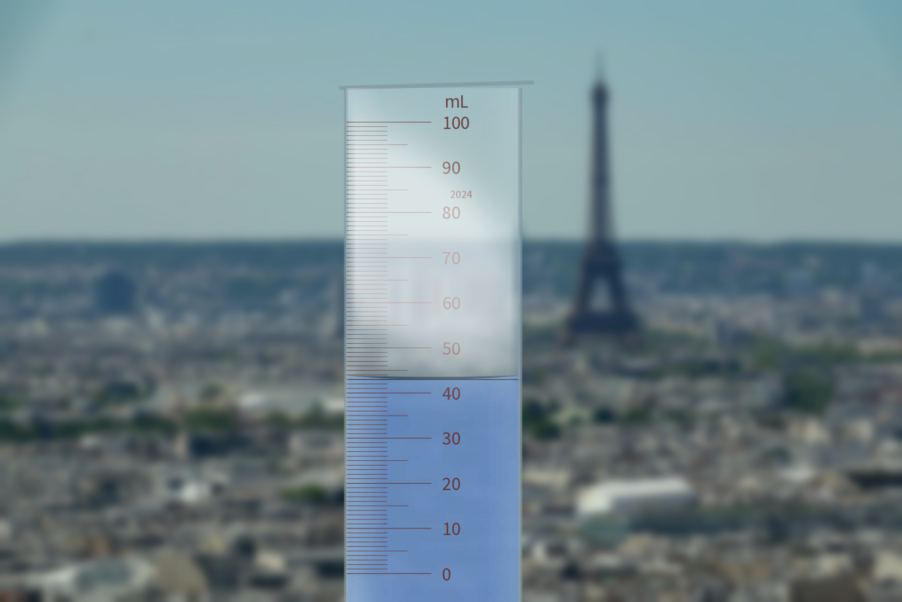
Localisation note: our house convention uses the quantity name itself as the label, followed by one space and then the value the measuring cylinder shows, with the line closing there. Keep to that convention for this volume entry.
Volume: 43 mL
